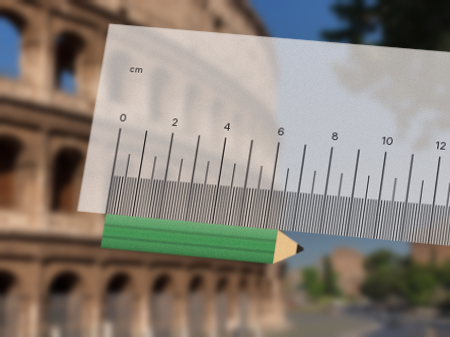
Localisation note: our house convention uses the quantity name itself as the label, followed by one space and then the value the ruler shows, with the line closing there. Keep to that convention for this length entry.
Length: 7.5 cm
